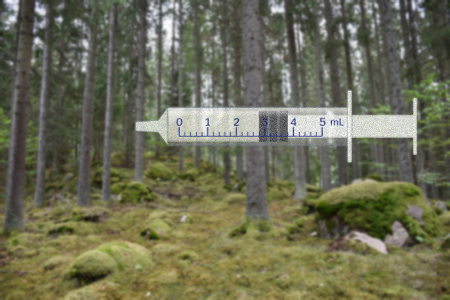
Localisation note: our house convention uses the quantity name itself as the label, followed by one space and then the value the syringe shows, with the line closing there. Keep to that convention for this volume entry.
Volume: 2.8 mL
